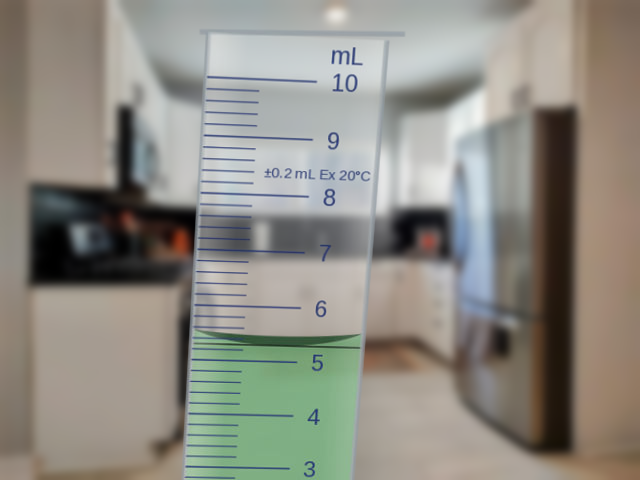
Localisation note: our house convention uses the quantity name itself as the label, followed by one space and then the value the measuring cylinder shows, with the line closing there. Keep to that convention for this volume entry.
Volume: 5.3 mL
